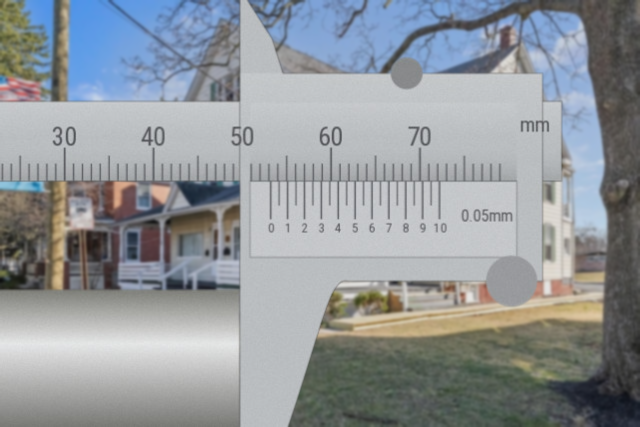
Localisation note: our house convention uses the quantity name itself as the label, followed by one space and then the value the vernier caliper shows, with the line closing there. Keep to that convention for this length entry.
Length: 53.2 mm
